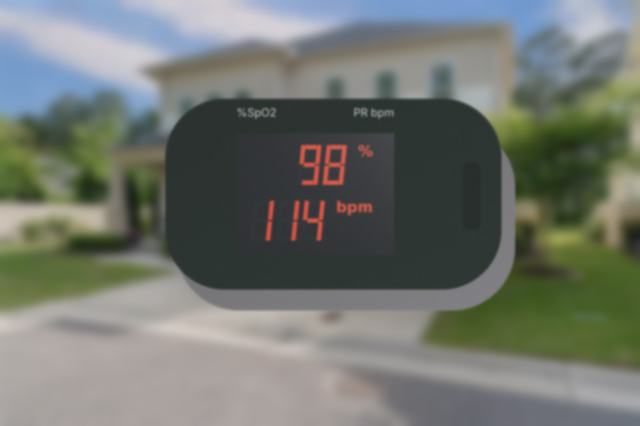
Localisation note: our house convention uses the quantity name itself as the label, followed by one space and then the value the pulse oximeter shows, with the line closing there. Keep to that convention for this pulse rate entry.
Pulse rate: 114 bpm
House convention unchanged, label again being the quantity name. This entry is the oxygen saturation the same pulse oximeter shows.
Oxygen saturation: 98 %
